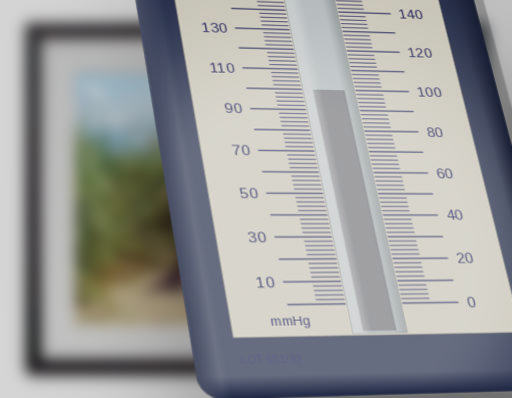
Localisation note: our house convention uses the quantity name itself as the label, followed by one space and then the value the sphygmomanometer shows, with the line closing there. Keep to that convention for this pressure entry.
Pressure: 100 mmHg
